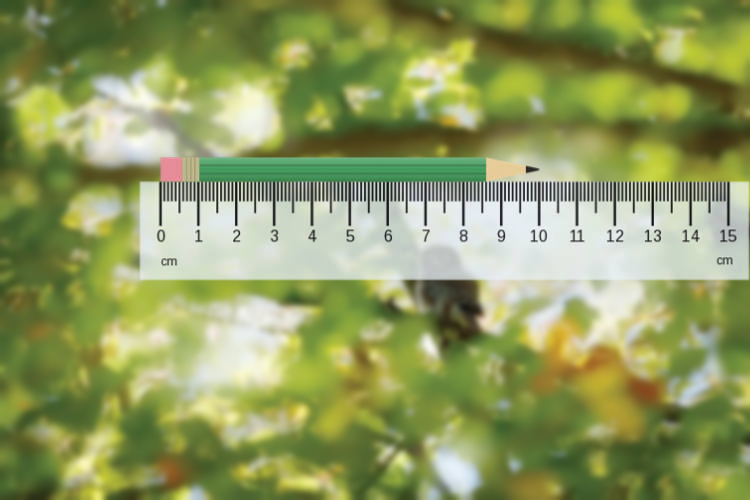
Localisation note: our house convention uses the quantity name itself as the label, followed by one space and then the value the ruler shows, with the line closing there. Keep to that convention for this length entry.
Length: 10 cm
